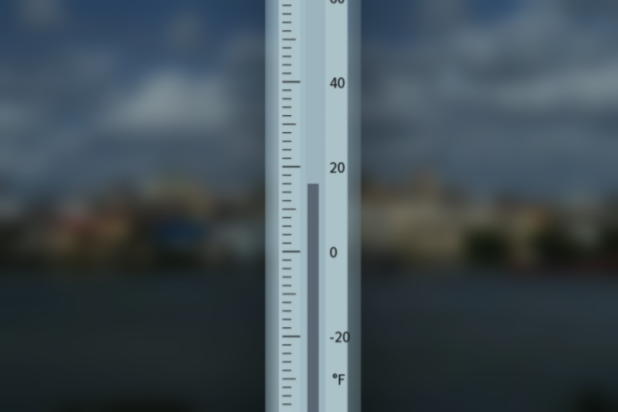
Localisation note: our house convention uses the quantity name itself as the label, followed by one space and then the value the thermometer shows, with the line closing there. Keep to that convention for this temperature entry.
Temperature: 16 °F
